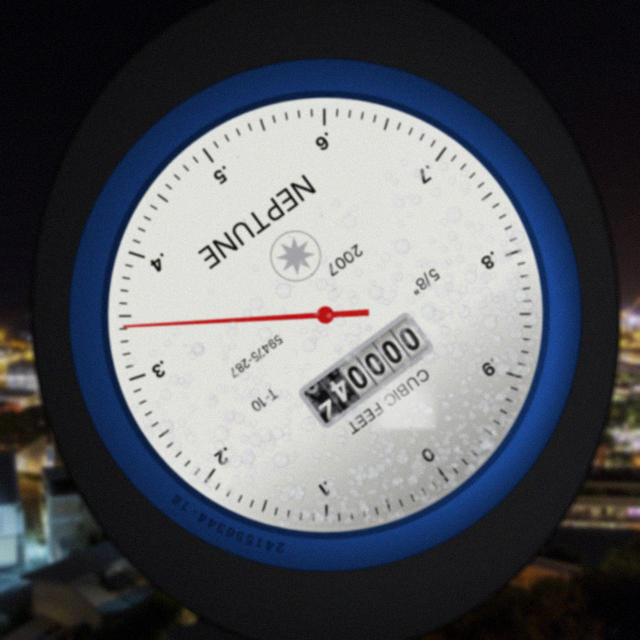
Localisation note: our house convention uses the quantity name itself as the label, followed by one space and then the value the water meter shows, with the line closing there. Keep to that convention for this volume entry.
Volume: 42.34 ft³
